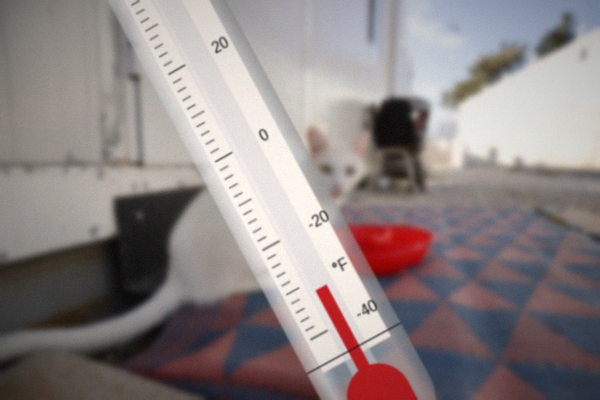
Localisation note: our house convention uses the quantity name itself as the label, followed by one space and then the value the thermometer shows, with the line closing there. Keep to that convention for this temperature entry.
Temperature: -32 °F
